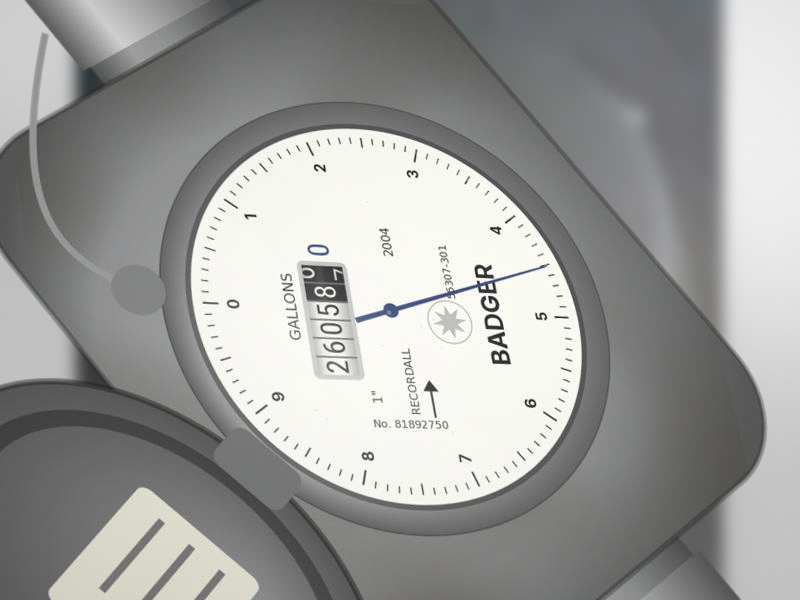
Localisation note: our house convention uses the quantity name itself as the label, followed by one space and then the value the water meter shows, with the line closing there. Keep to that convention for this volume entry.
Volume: 2605864.5 gal
